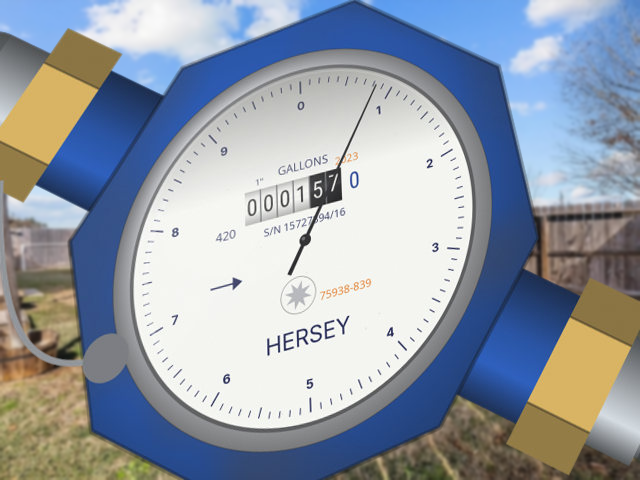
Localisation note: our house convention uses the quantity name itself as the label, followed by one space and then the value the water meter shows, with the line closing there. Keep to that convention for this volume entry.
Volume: 1570.8 gal
